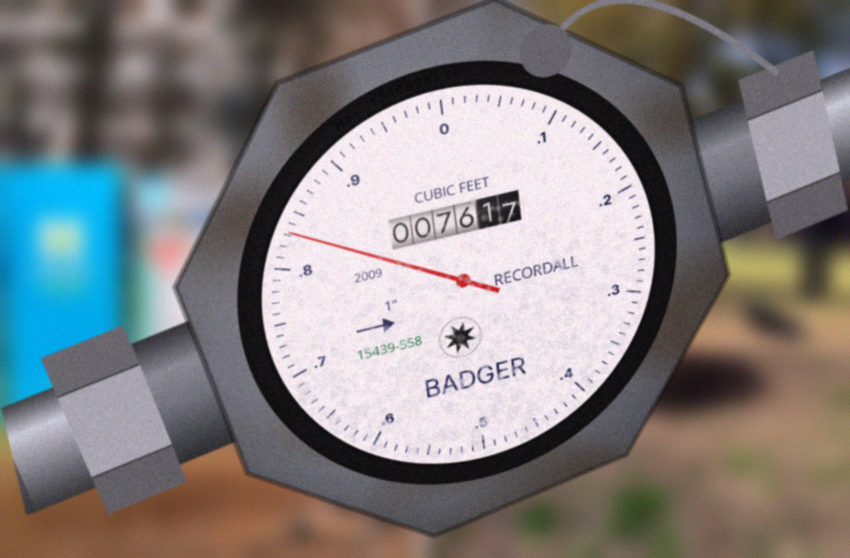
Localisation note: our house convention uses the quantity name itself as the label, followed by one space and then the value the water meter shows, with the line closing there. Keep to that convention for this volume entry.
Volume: 7616.83 ft³
